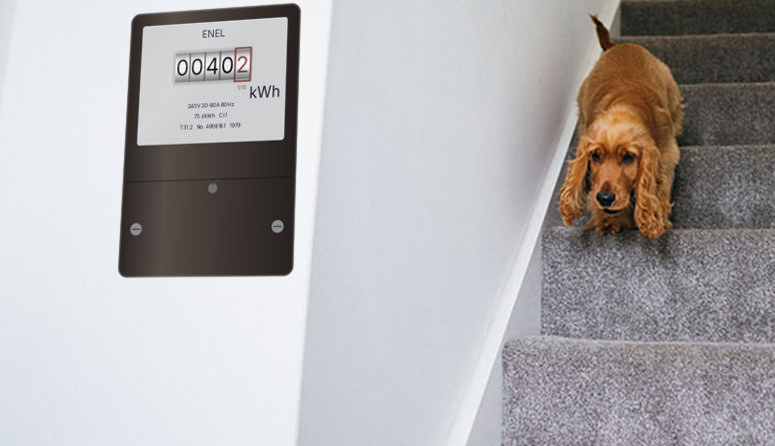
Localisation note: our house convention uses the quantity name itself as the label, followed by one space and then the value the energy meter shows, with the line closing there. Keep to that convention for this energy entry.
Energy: 40.2 kWh
